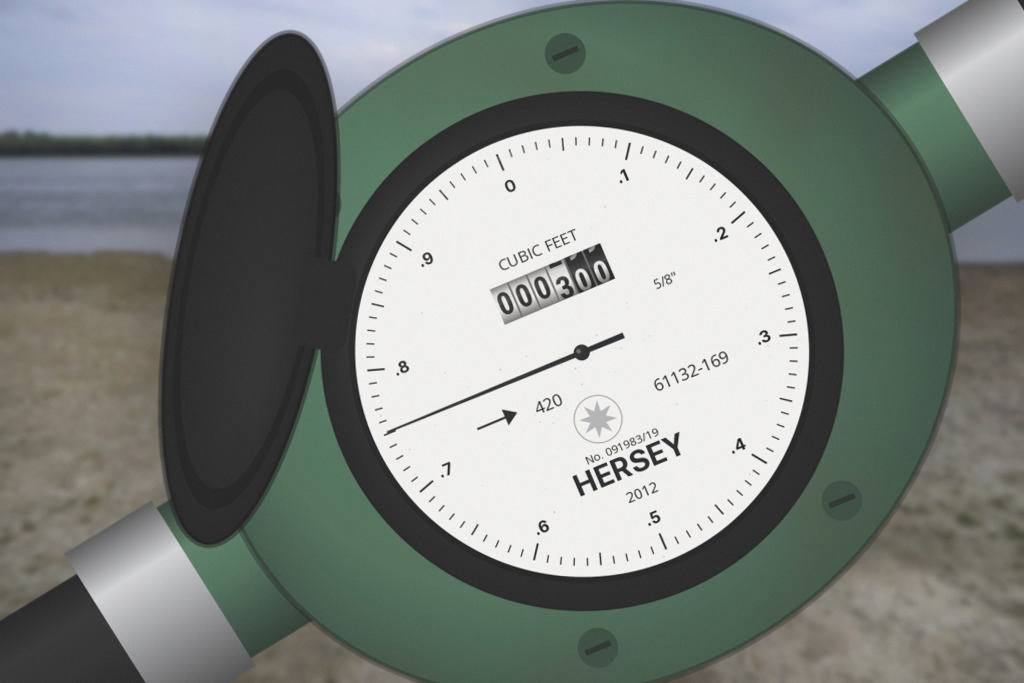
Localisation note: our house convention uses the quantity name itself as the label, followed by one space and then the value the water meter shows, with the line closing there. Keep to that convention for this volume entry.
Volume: 299.75 ft³
